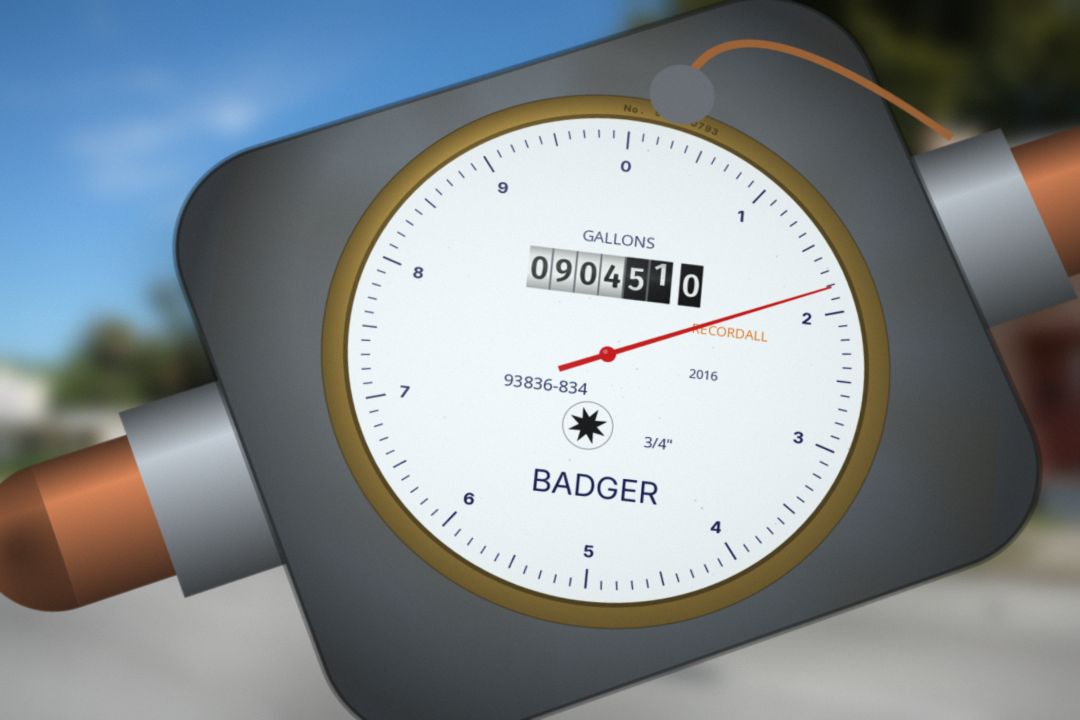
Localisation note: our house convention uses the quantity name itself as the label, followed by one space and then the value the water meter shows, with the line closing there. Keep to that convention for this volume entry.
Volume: 904511.8 gal
